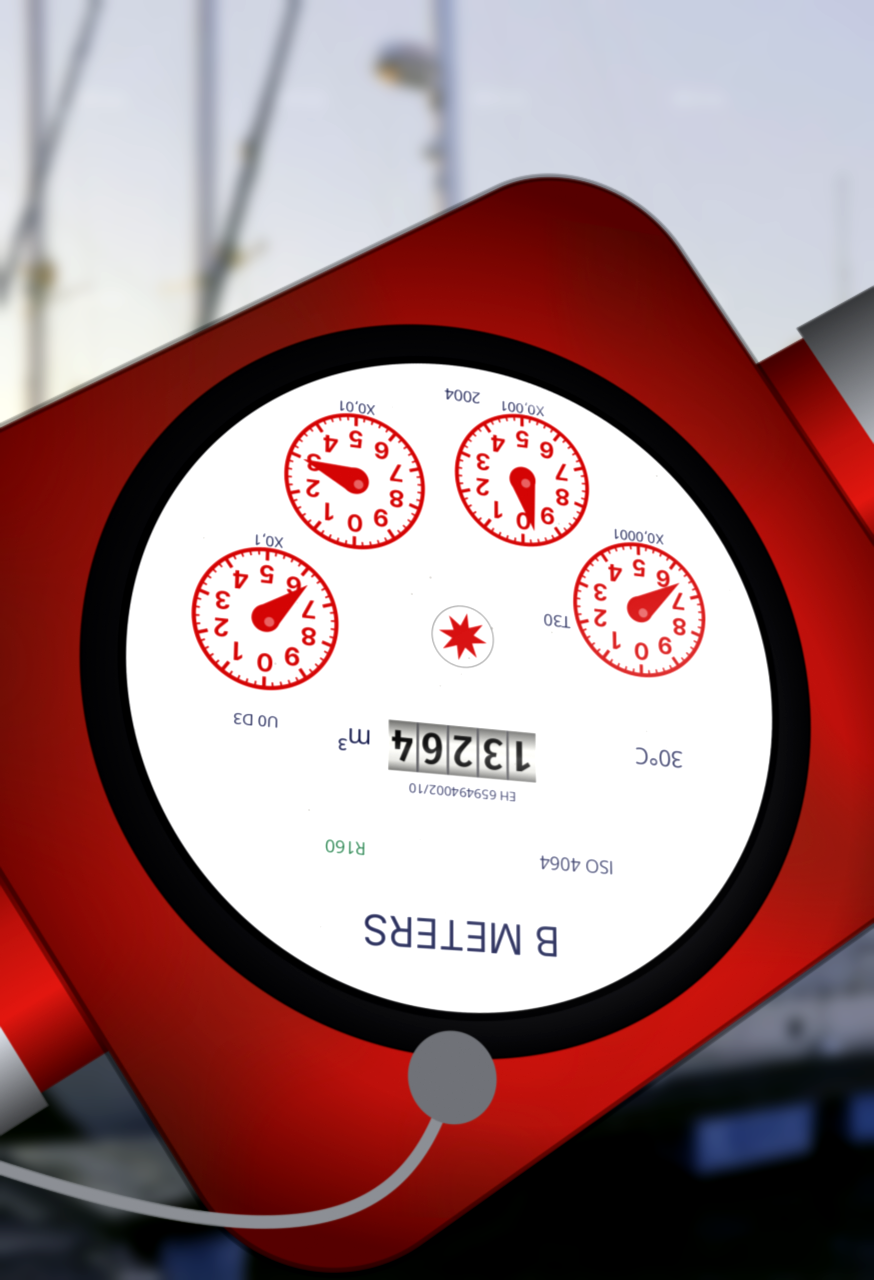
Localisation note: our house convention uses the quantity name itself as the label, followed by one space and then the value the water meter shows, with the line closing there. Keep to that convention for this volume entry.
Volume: 13264.6296 m³
